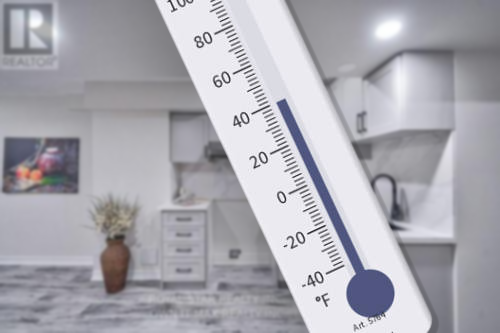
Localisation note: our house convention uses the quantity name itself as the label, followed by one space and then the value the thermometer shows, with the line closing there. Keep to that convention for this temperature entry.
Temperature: 40 °F
